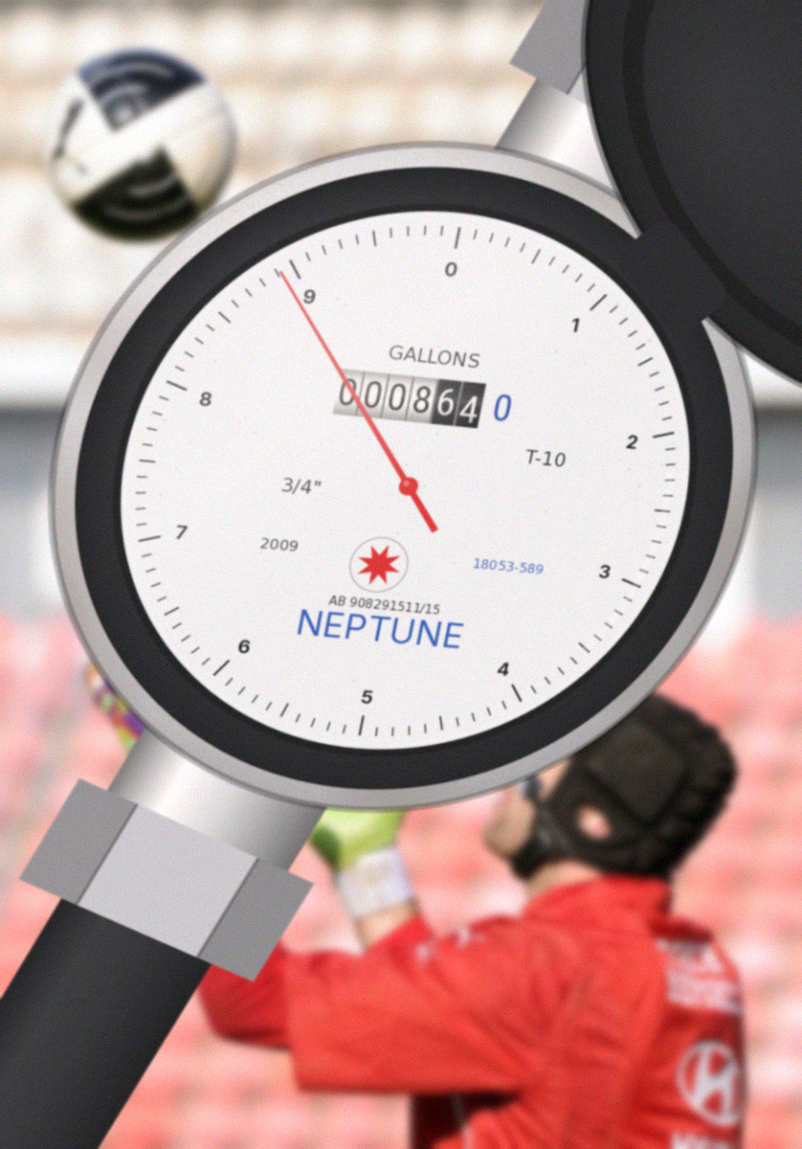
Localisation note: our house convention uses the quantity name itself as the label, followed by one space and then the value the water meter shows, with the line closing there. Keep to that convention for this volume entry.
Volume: 8638.9 gal
